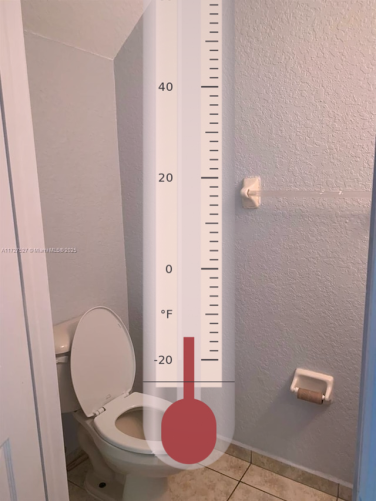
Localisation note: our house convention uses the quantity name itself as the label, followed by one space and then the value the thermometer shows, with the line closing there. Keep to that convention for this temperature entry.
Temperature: -15 °F
